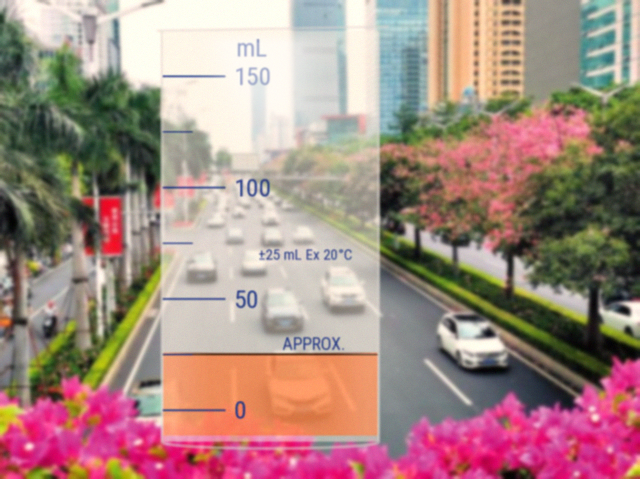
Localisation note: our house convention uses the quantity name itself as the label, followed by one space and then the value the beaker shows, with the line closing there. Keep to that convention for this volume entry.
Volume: 25 mL
